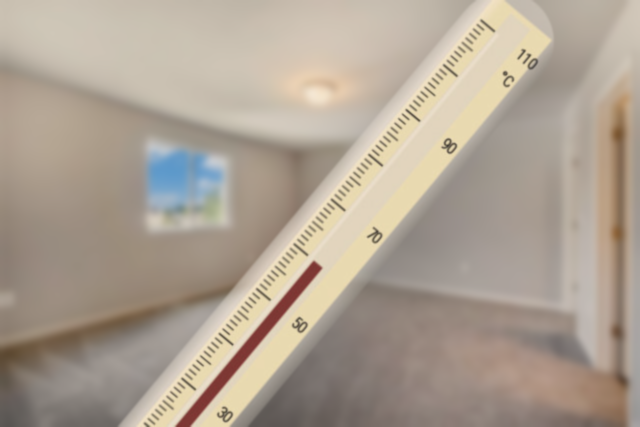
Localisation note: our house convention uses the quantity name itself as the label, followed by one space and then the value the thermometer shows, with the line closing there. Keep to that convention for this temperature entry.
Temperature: 60 °C
